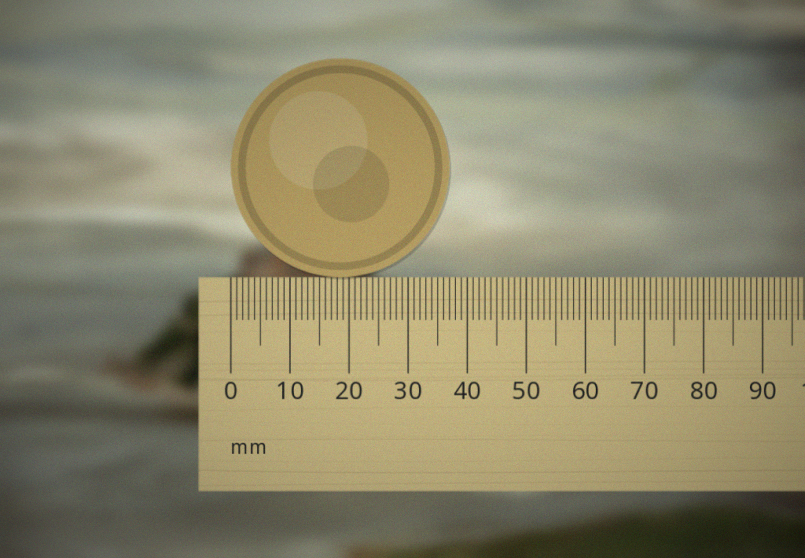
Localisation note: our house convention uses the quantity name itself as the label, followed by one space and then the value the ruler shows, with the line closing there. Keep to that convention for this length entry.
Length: 37 mm
